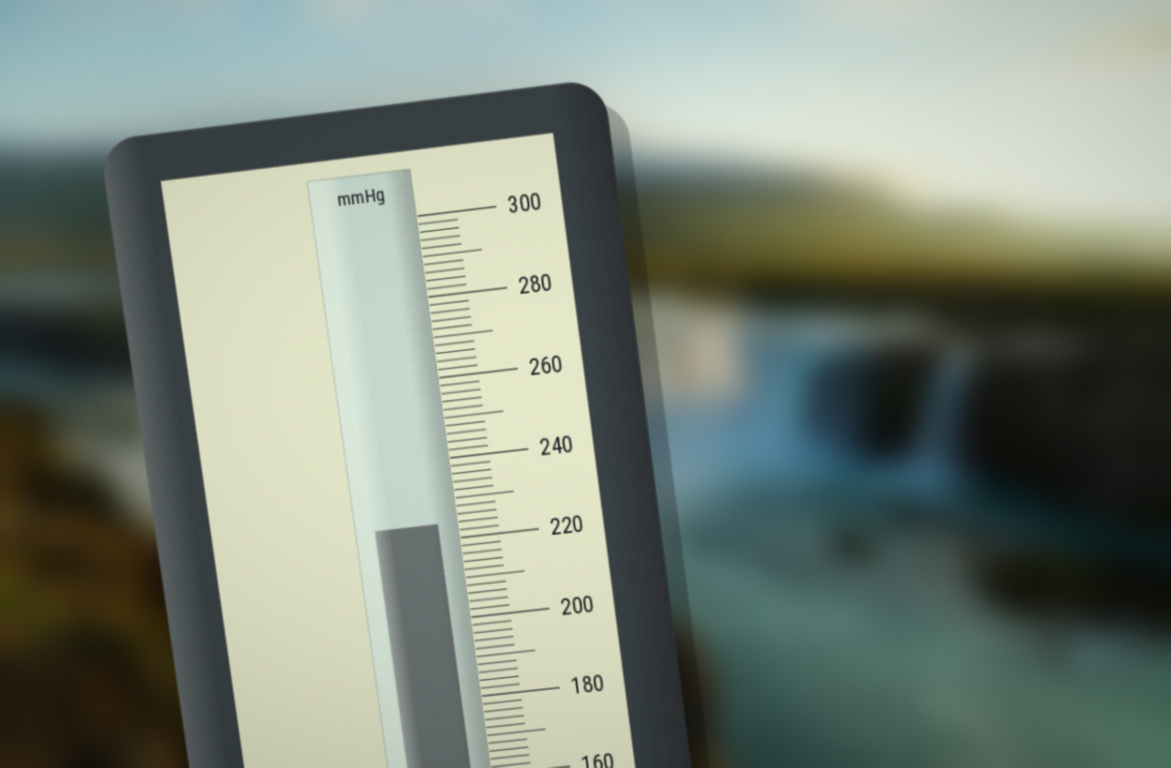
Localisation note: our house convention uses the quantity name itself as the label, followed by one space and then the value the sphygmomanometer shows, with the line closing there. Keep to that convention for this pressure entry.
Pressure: 224 mmHg
